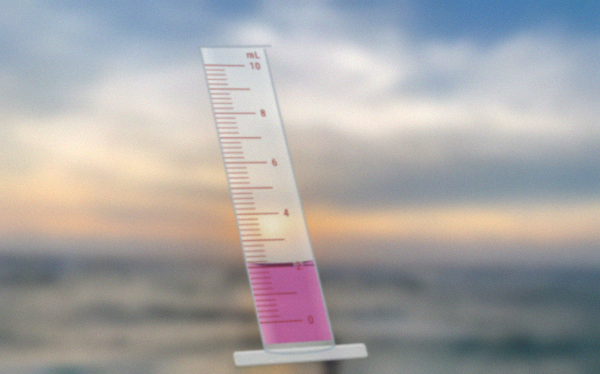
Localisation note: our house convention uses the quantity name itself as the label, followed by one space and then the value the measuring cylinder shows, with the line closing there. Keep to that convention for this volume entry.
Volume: 2 mL
